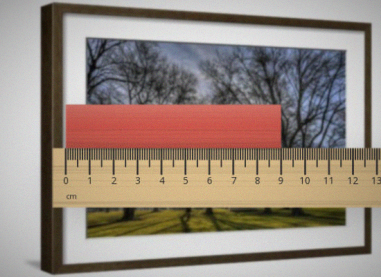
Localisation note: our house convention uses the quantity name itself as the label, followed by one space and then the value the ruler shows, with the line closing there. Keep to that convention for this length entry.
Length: 9 cm
